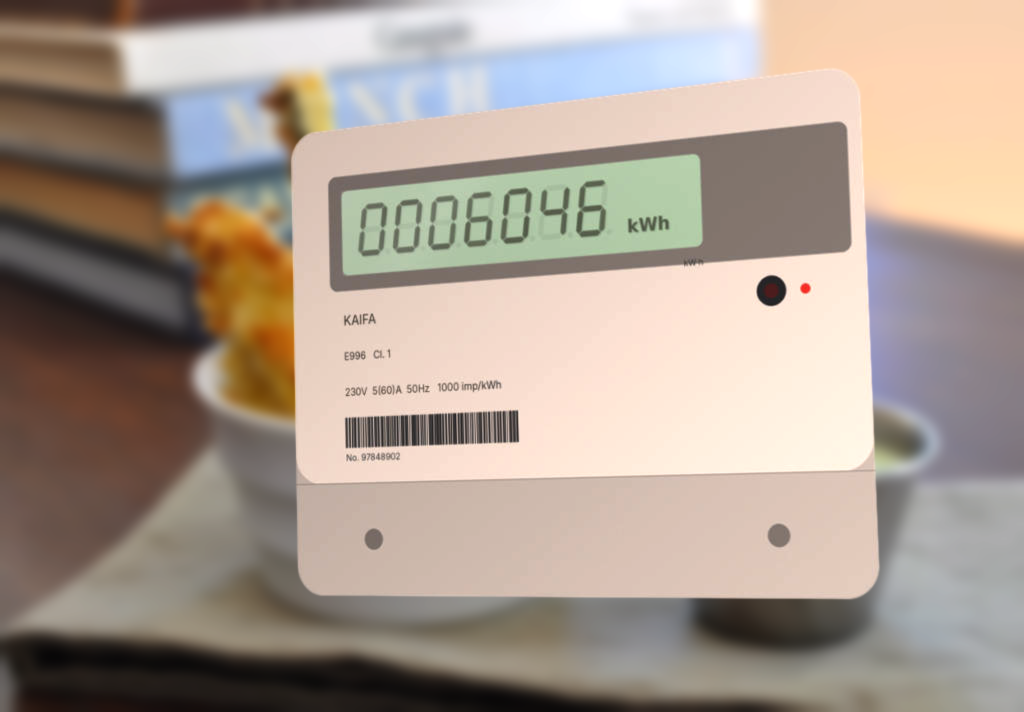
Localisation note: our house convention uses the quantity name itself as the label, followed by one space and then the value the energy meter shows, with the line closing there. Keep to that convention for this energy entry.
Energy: 6046 kWh
